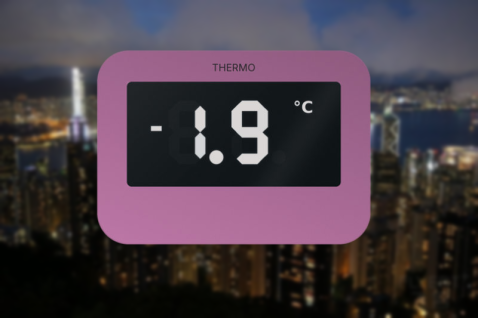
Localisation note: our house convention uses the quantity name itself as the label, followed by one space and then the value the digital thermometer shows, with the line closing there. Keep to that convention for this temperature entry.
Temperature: -1.9 °C
